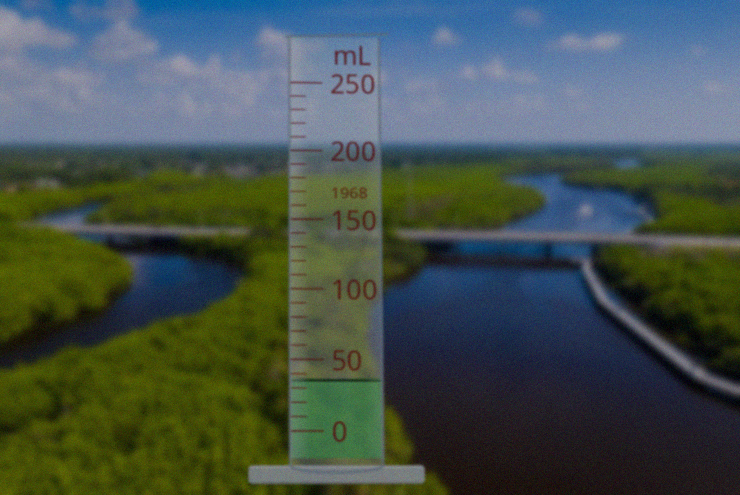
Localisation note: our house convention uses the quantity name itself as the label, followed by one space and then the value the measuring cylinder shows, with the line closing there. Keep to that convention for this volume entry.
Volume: 35 mL
